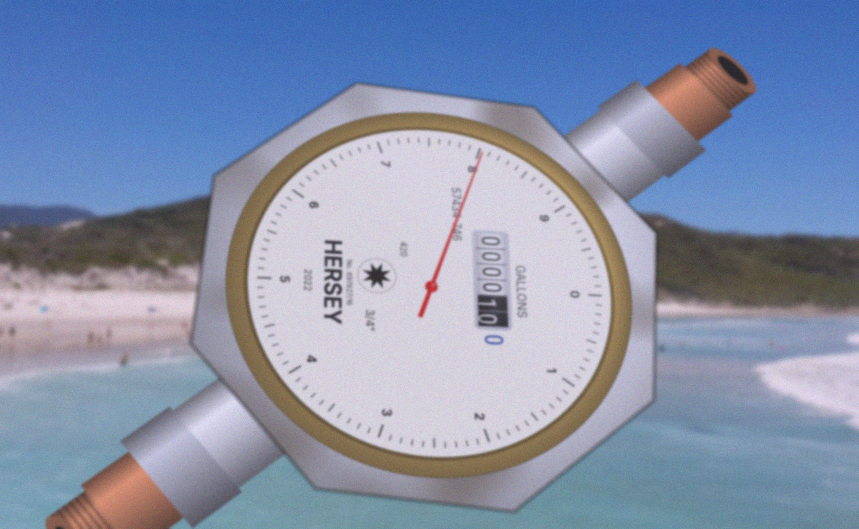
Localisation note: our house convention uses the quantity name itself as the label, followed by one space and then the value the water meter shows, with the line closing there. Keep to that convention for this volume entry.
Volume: 98.0 gal
